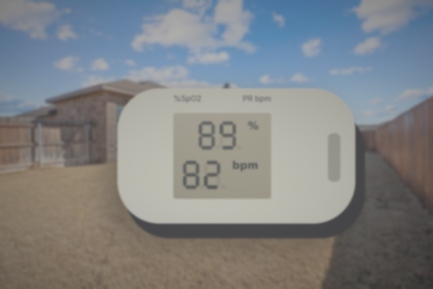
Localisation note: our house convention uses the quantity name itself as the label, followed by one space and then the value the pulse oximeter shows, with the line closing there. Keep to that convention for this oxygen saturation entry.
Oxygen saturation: 89 %
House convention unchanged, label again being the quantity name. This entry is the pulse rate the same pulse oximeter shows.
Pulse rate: 82 bpm
